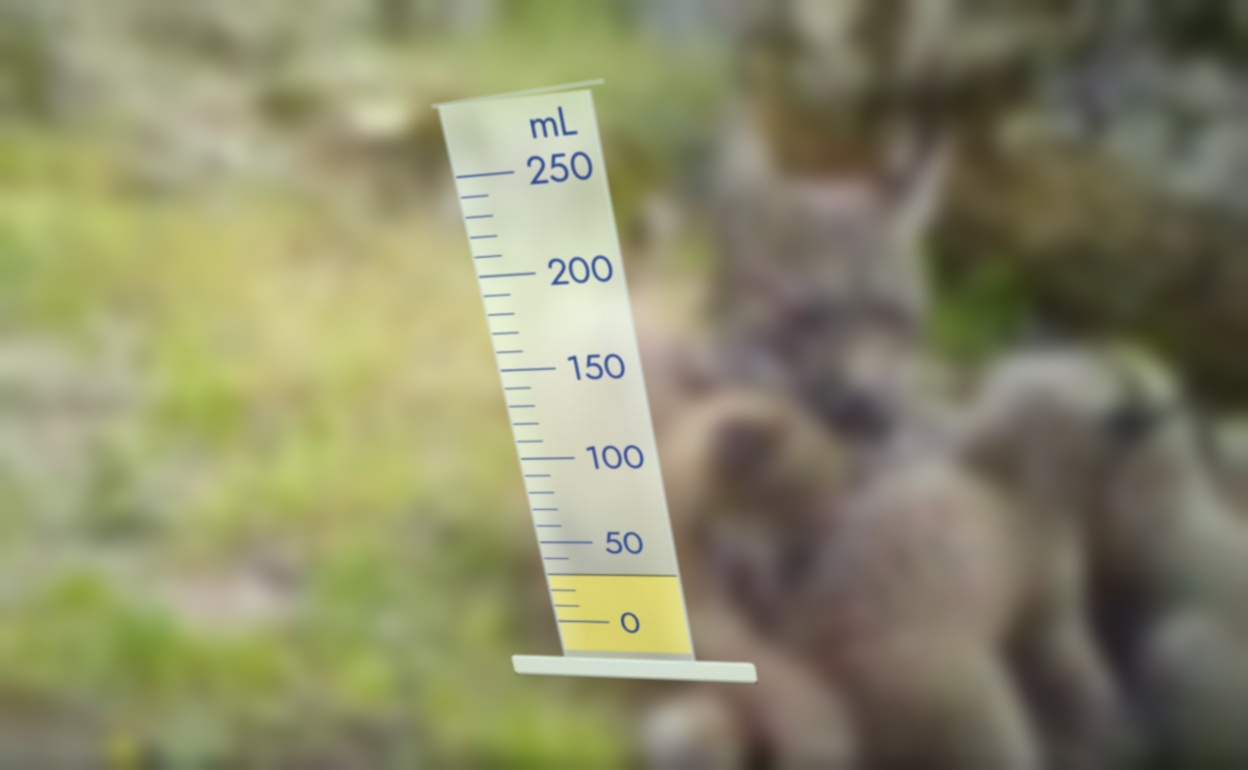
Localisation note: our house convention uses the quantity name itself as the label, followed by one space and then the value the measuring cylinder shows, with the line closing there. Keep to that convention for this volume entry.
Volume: 30 mL
